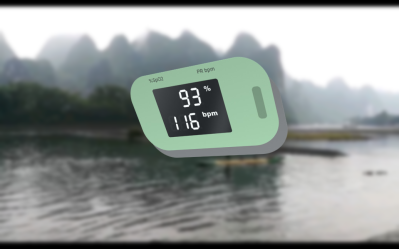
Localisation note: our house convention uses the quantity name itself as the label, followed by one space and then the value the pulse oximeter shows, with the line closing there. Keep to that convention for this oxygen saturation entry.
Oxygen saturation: 93 %
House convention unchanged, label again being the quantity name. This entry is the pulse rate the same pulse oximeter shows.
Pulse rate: 116 bpm
